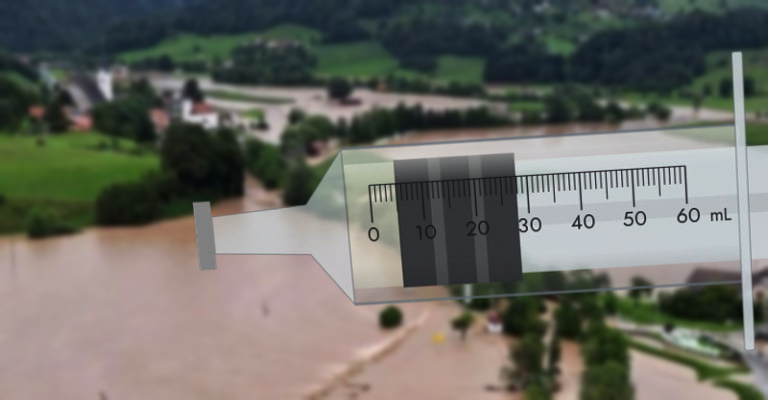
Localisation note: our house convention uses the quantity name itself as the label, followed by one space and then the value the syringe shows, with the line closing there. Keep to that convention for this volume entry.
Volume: 5 mL
